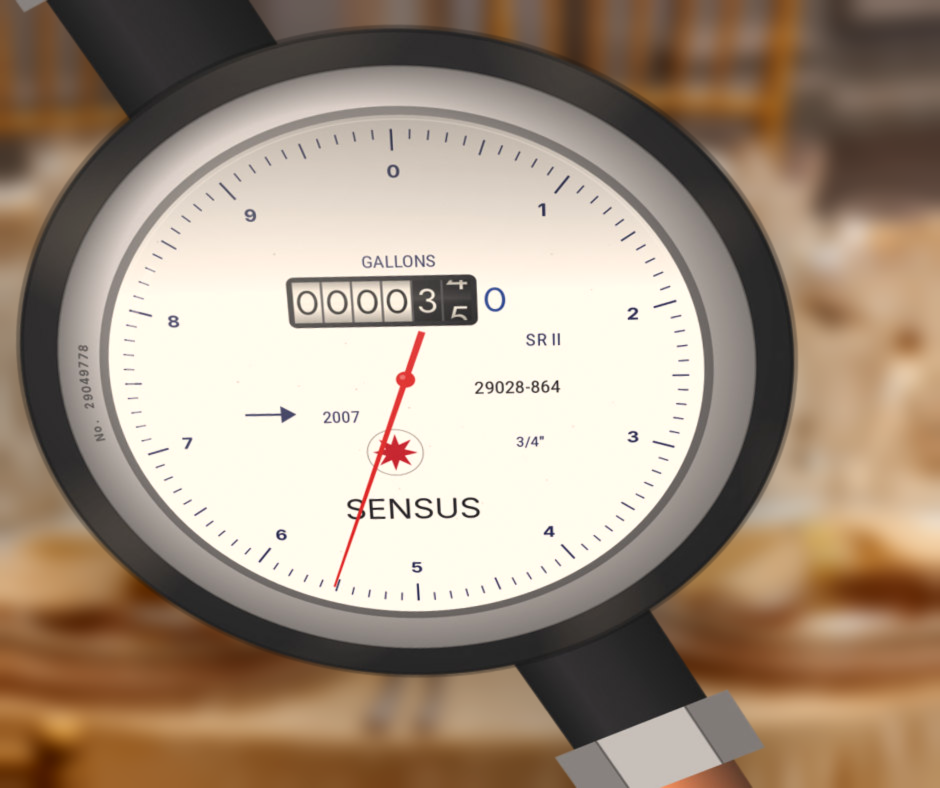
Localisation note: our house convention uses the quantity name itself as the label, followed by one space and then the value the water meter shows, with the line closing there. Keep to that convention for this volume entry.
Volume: 345.5 gal
